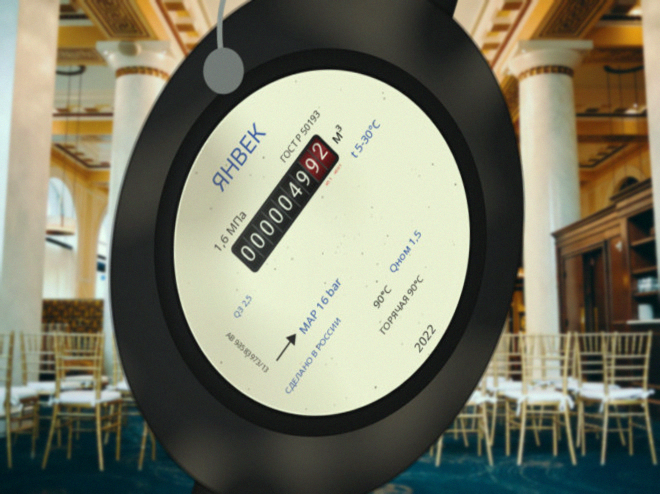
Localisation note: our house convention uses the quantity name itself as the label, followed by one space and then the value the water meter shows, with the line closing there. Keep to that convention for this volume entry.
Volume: 49.92 m³
